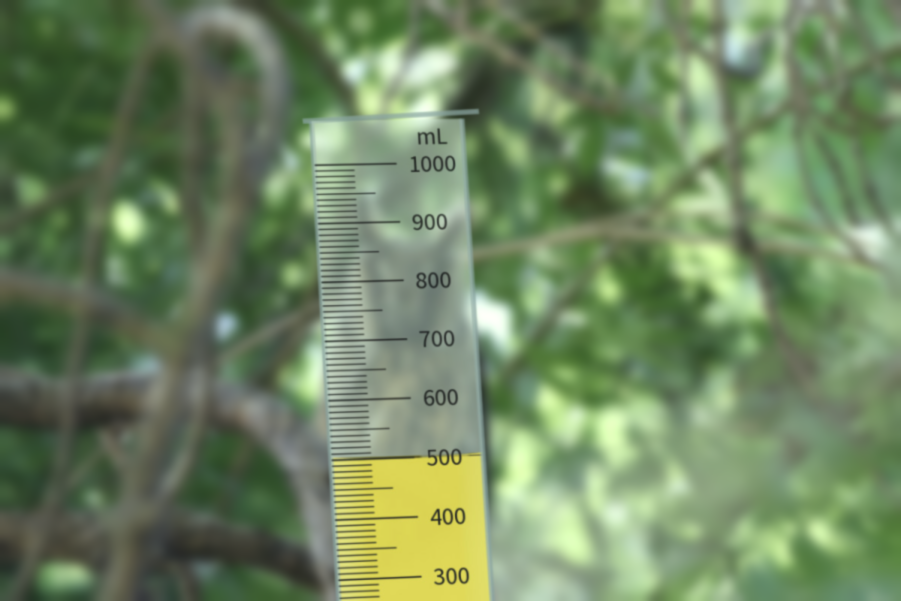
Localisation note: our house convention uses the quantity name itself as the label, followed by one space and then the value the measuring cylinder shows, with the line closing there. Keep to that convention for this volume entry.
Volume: 500 mL
